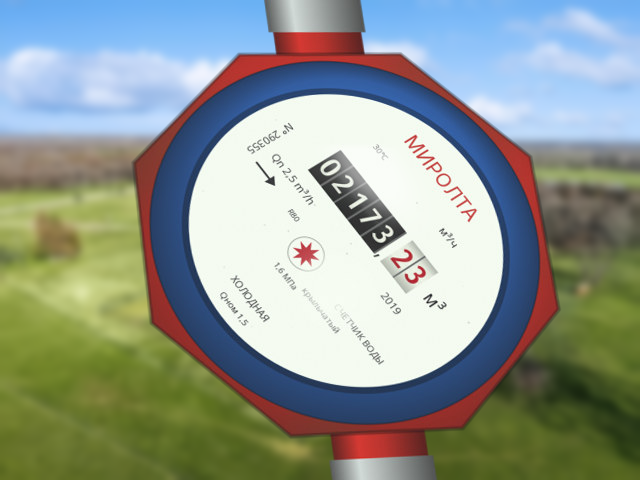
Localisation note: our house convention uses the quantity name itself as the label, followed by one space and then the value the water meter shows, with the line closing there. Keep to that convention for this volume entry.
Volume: 2173.23 m³
